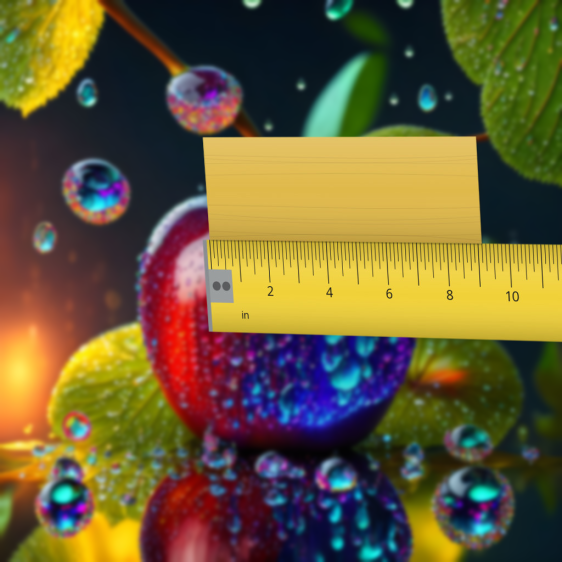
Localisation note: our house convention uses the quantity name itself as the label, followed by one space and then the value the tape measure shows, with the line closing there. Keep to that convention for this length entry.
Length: 9.125 in
